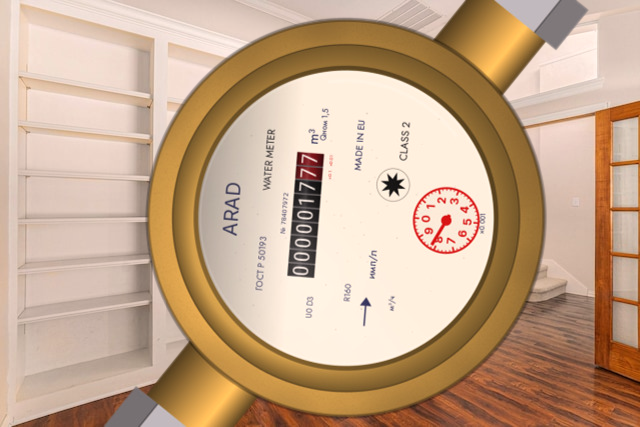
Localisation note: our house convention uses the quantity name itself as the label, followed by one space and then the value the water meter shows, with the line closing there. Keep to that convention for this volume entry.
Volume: 17.778 m³
